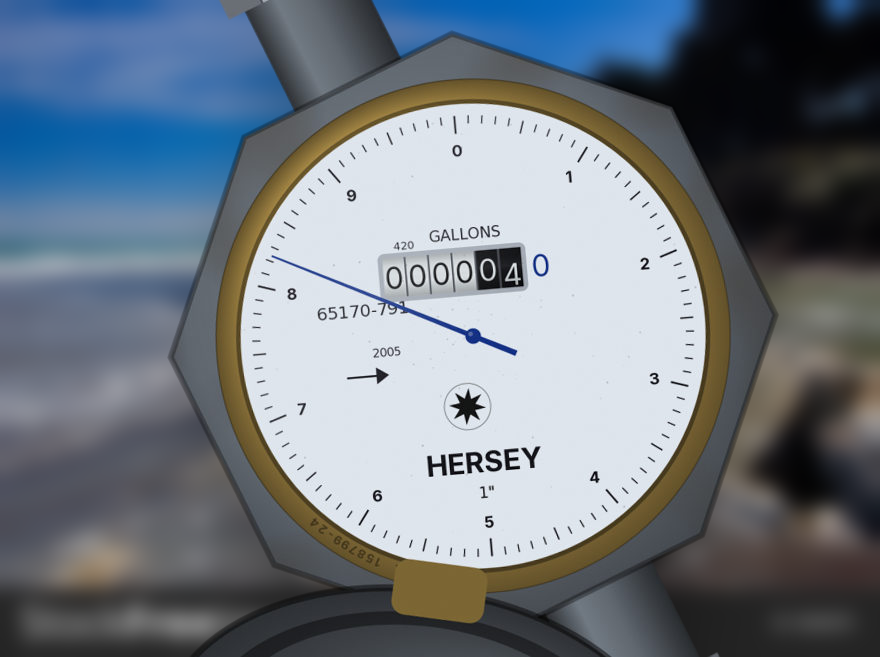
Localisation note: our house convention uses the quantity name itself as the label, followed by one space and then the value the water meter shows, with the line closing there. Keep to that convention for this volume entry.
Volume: 38.2 gal
